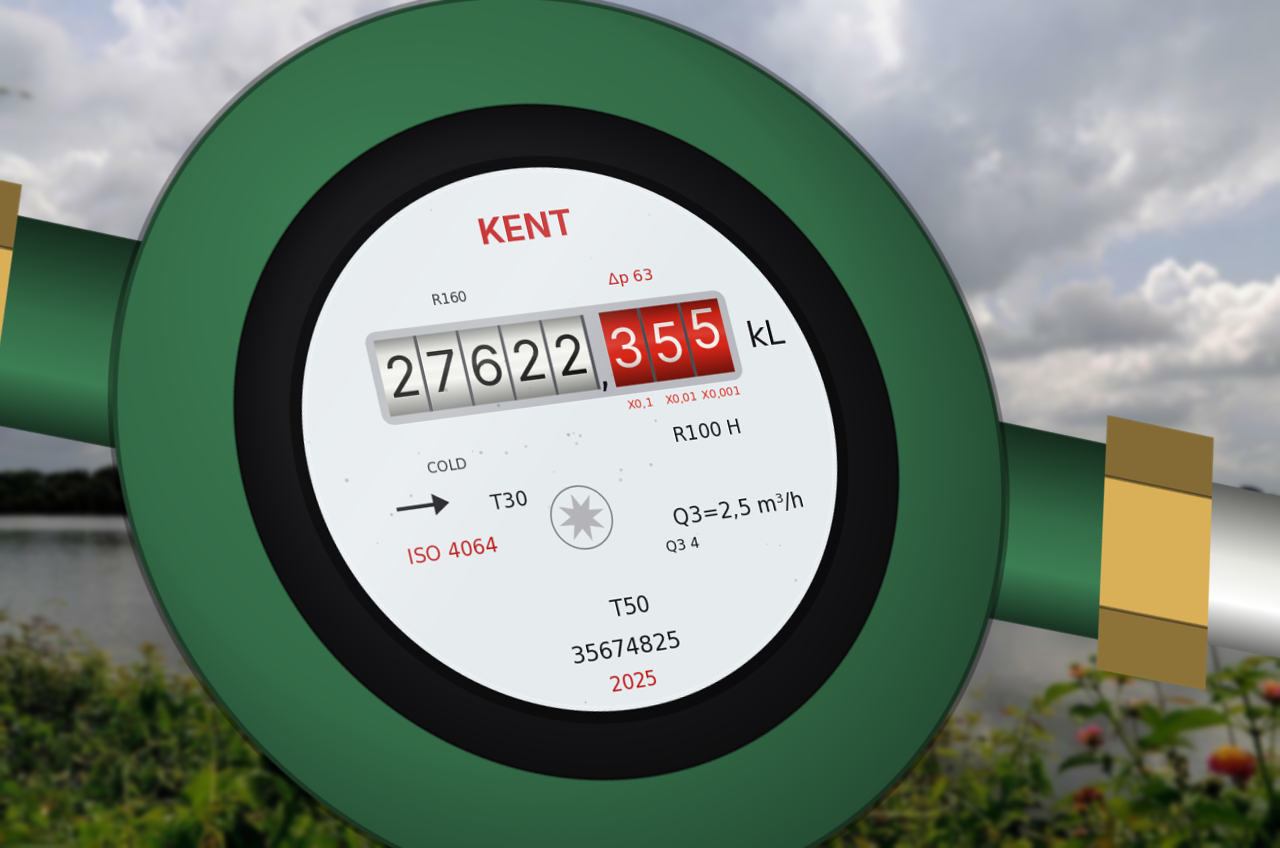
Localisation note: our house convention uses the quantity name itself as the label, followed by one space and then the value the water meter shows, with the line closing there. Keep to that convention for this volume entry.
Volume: 27622.355 kL
